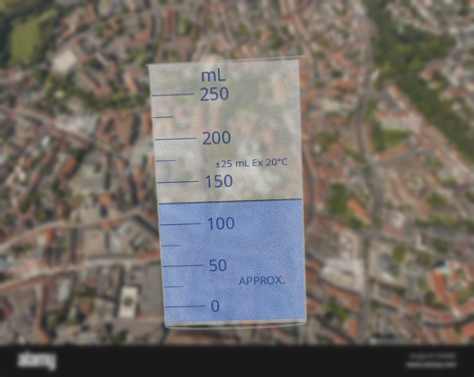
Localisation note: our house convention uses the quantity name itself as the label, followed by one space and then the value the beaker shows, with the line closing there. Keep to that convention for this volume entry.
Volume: 125 mL
